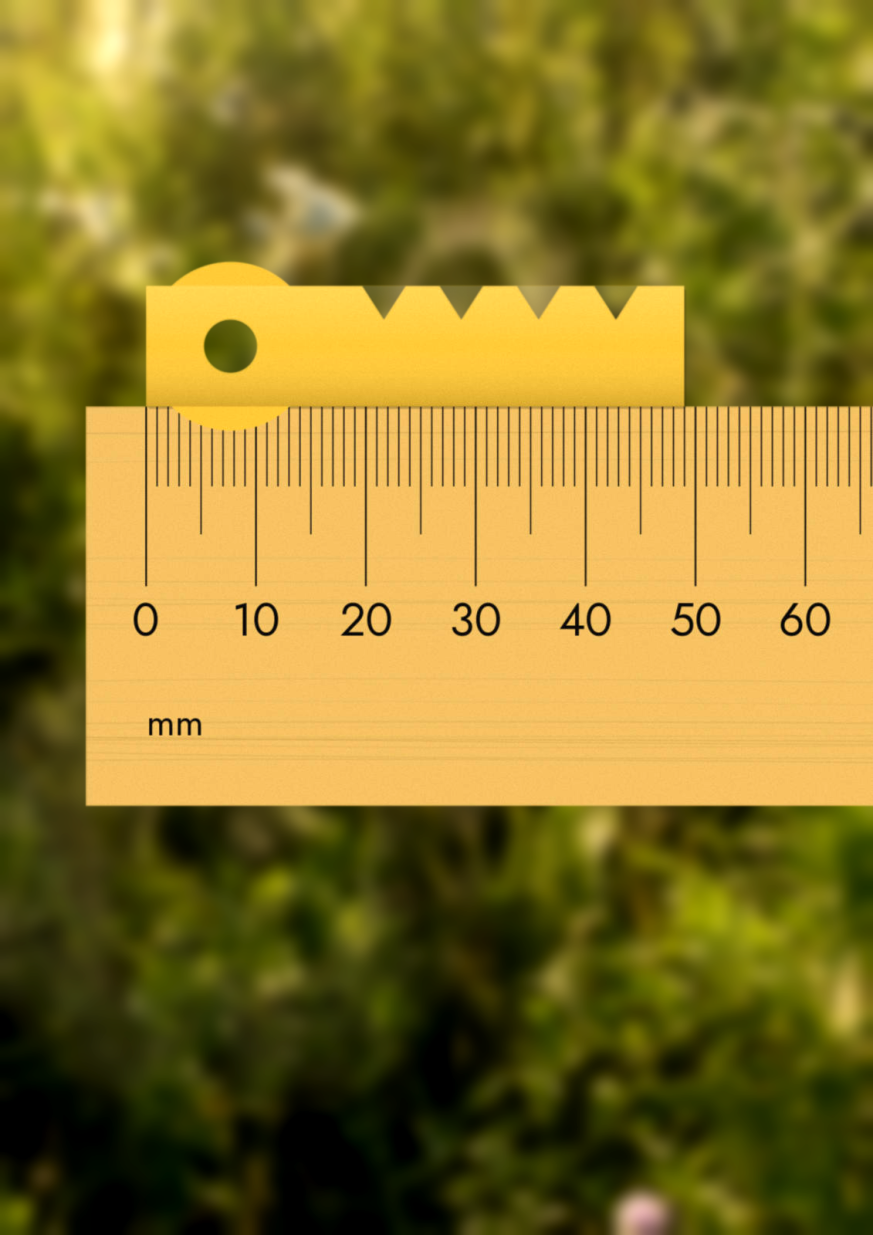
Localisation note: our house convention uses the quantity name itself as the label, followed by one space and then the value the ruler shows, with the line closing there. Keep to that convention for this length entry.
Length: 49 mm
